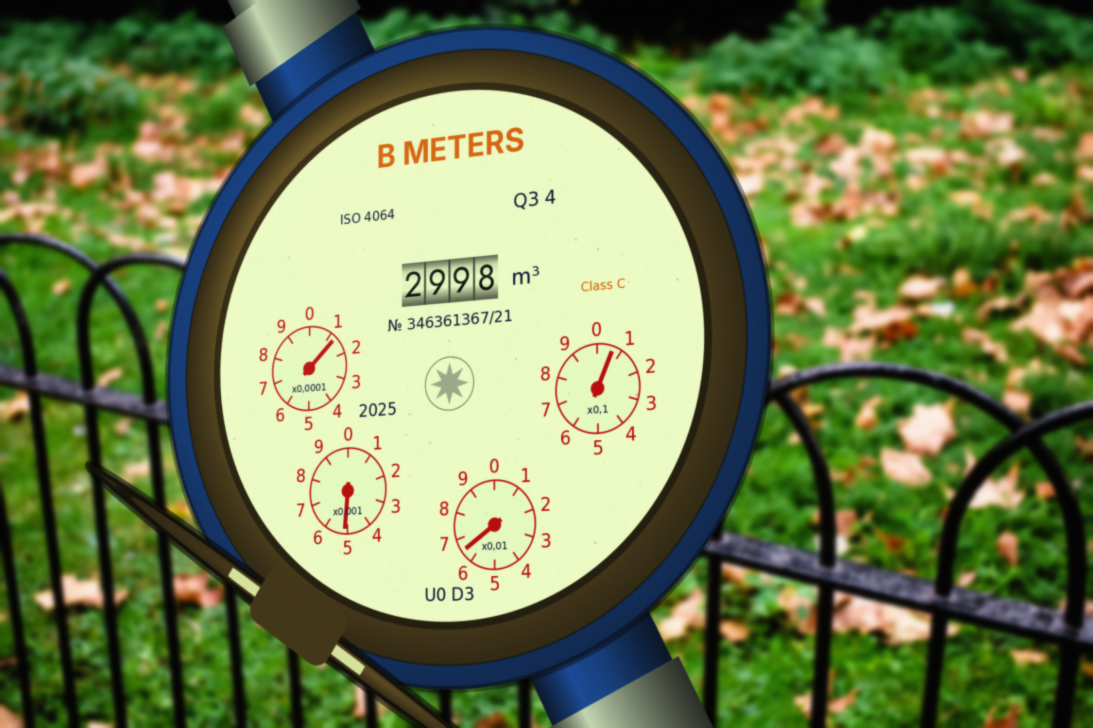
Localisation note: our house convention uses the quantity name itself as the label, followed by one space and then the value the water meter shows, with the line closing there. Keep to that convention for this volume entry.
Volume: 2998.0651 m³
